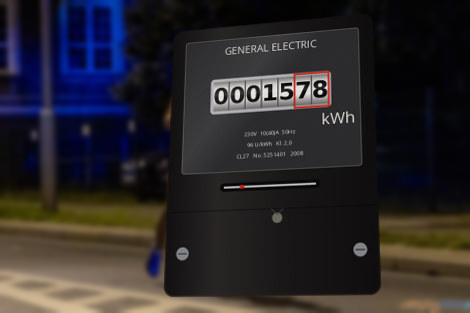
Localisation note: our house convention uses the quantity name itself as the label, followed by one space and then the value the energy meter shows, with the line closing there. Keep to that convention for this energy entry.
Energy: 15.78 kWh
